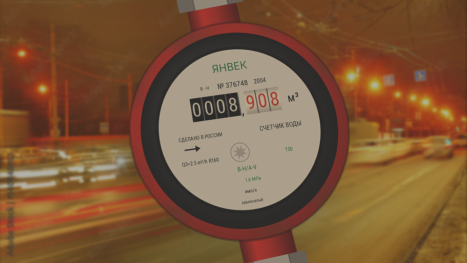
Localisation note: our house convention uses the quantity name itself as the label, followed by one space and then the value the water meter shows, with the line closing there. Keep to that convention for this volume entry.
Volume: 8.908 m³
